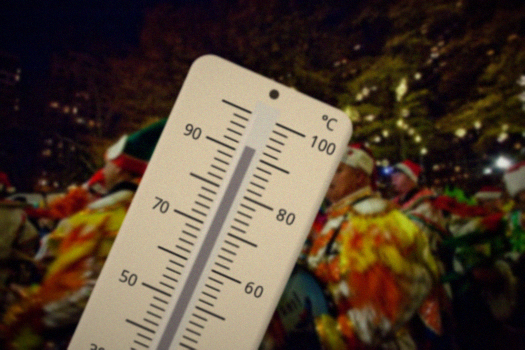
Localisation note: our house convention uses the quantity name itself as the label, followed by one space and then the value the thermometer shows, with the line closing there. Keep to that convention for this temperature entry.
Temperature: 92 °C
